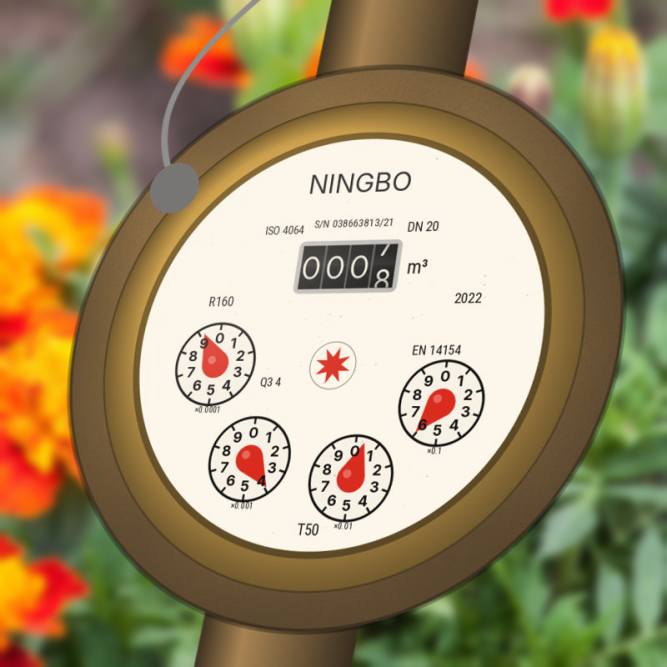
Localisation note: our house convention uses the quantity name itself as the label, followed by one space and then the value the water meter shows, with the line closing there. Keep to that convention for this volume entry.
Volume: 7.6039 m³
